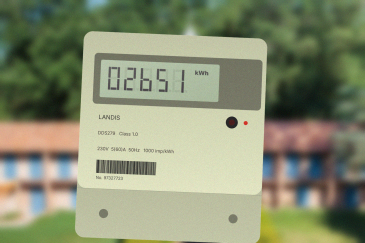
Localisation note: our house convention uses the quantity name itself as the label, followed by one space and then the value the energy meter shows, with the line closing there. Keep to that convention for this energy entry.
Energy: 2651 kWh
